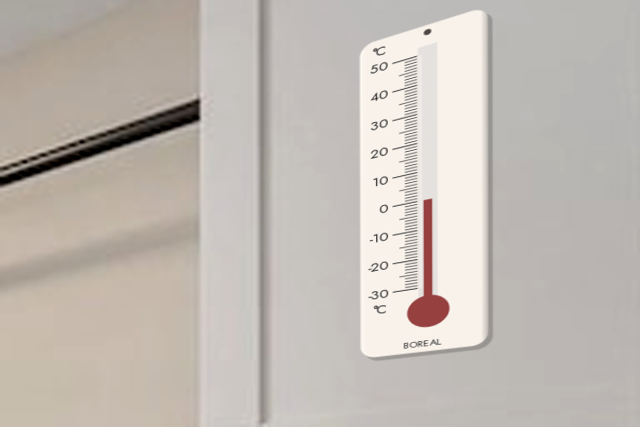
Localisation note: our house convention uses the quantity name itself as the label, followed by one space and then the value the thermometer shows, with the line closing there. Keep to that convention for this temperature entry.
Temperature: 0 °C
